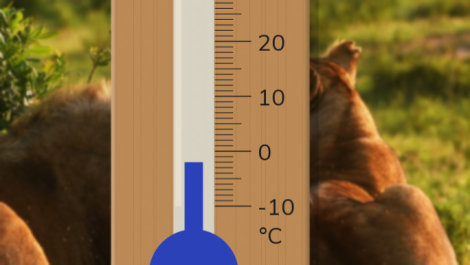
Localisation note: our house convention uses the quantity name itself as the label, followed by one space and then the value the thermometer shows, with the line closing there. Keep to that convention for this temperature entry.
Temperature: -2 °C
